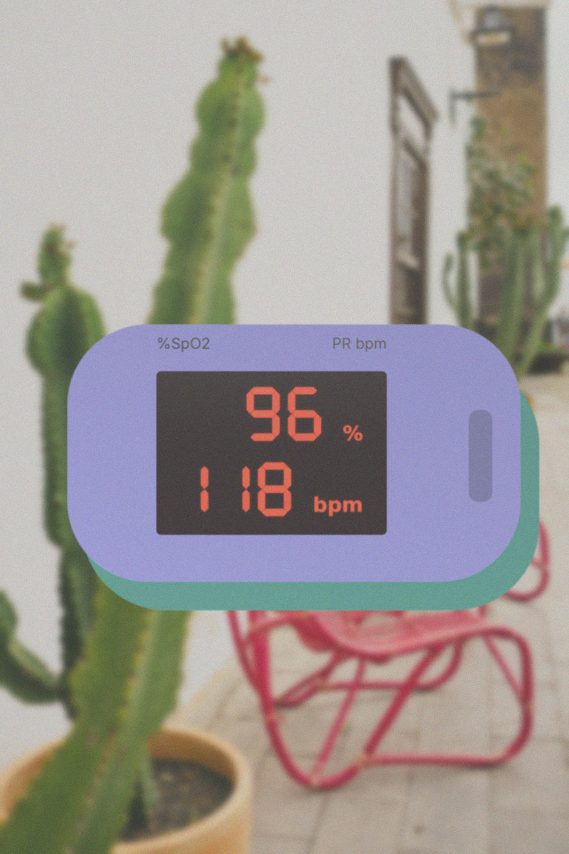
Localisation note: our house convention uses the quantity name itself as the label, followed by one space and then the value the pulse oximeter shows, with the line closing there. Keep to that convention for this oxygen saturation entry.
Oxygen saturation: 96 %
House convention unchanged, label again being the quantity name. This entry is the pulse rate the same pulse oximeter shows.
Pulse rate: 118 bpm
